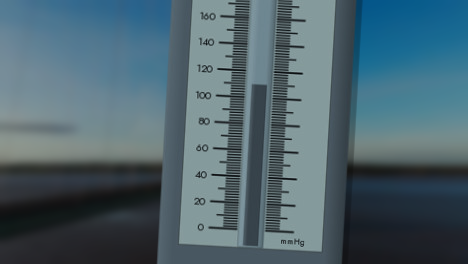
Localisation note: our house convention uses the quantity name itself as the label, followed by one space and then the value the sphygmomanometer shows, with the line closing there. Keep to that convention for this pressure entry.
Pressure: 110 mmHg
